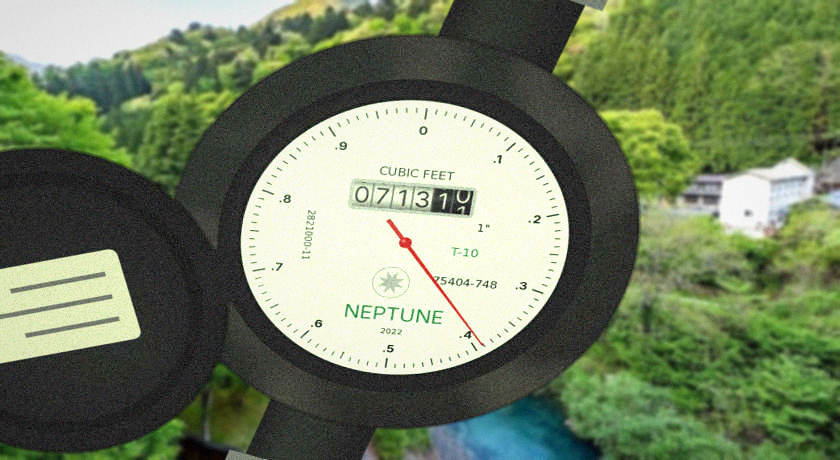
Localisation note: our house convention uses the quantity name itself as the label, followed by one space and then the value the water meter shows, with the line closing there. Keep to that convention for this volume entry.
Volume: 71310.39 ft³
